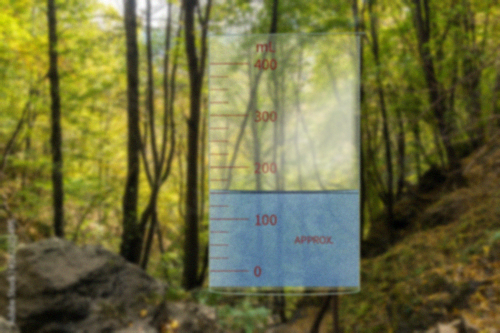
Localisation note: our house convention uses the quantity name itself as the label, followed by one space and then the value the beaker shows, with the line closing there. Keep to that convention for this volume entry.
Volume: 150 mL
